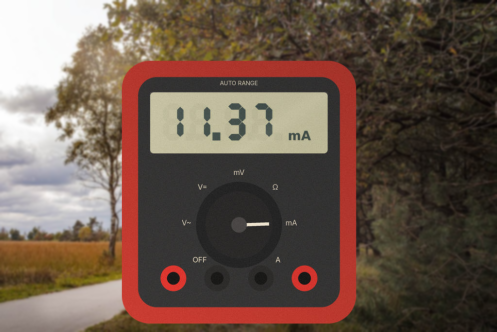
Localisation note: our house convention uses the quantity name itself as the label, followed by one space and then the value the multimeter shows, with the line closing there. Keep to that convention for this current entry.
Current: 11.37 mA
